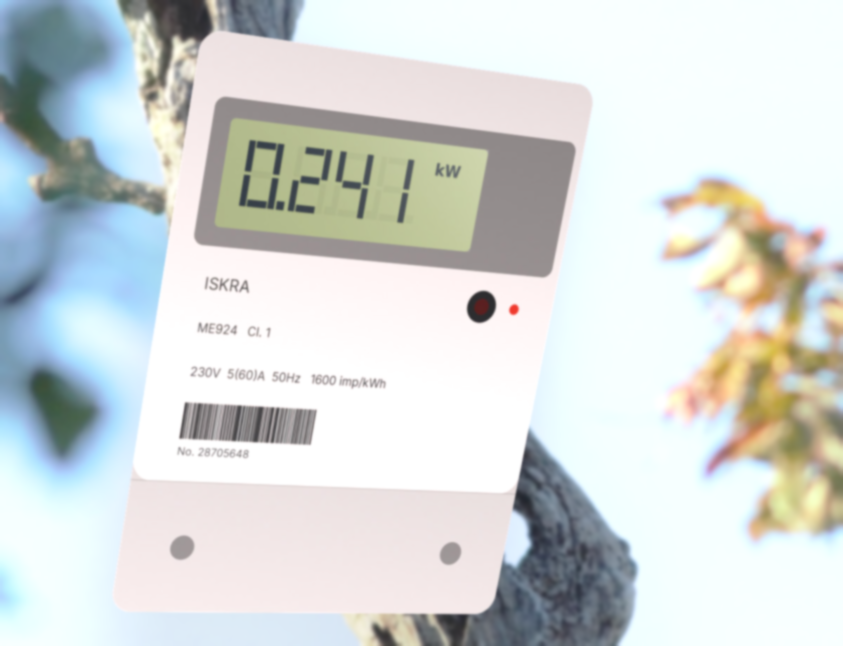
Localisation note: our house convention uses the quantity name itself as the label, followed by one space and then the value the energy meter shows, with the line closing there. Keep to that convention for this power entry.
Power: 0.241 kW
